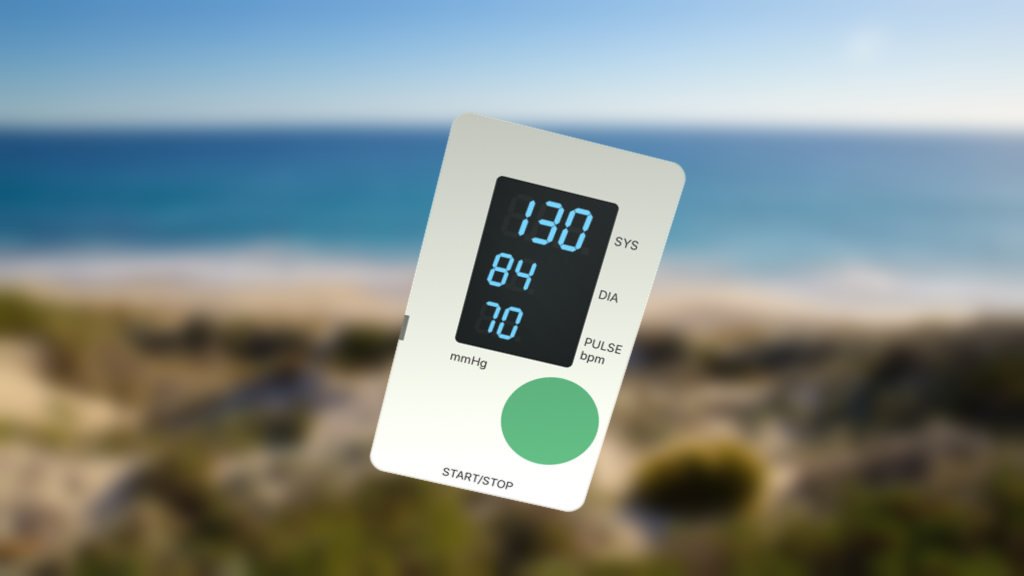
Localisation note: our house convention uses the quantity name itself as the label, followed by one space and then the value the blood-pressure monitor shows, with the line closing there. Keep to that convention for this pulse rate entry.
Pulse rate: 70 bpm
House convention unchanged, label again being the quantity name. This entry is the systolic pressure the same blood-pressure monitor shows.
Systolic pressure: 130 mmHg
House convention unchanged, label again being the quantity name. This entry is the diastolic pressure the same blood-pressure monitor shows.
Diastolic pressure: 84 mmHg
